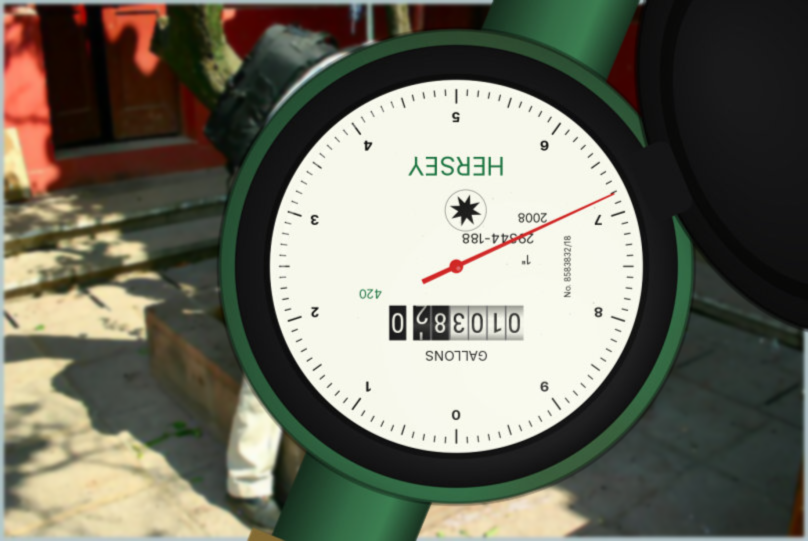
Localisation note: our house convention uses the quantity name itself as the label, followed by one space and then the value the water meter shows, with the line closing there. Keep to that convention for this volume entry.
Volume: 103816.8 gal
